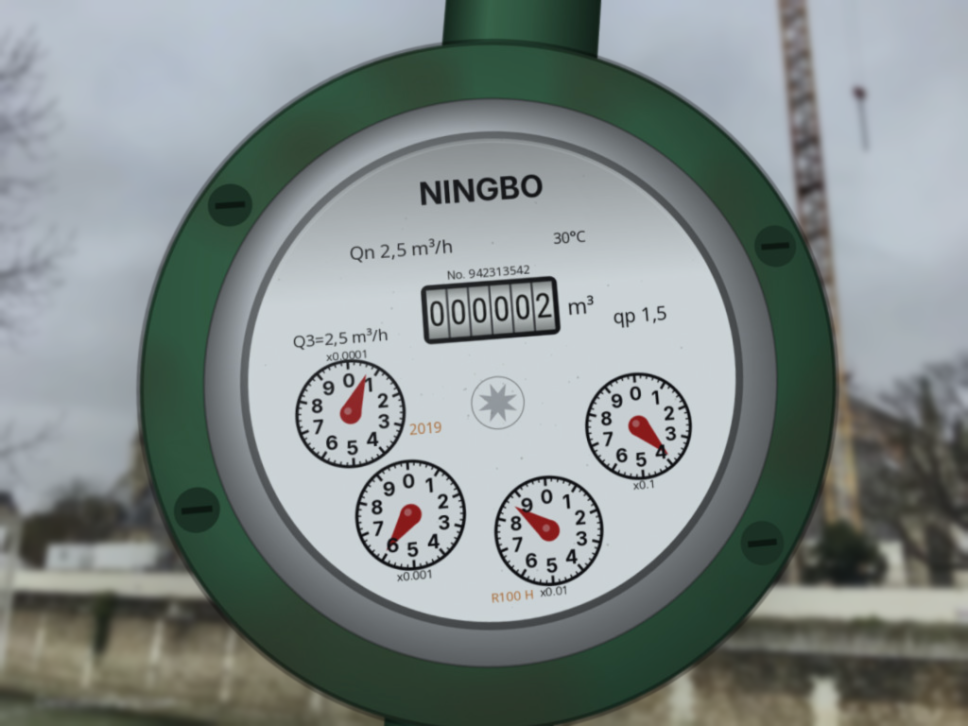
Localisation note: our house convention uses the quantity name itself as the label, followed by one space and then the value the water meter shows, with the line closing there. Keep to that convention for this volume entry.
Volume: 2.3860 m³
